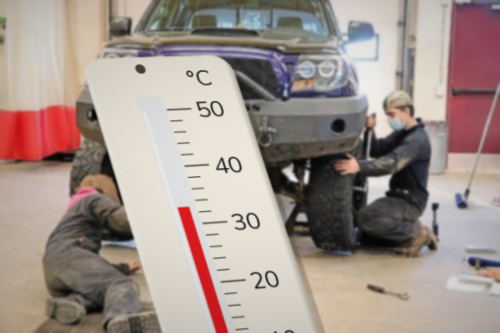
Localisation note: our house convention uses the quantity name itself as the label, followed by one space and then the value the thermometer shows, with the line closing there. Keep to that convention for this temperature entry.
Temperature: 33 °C
